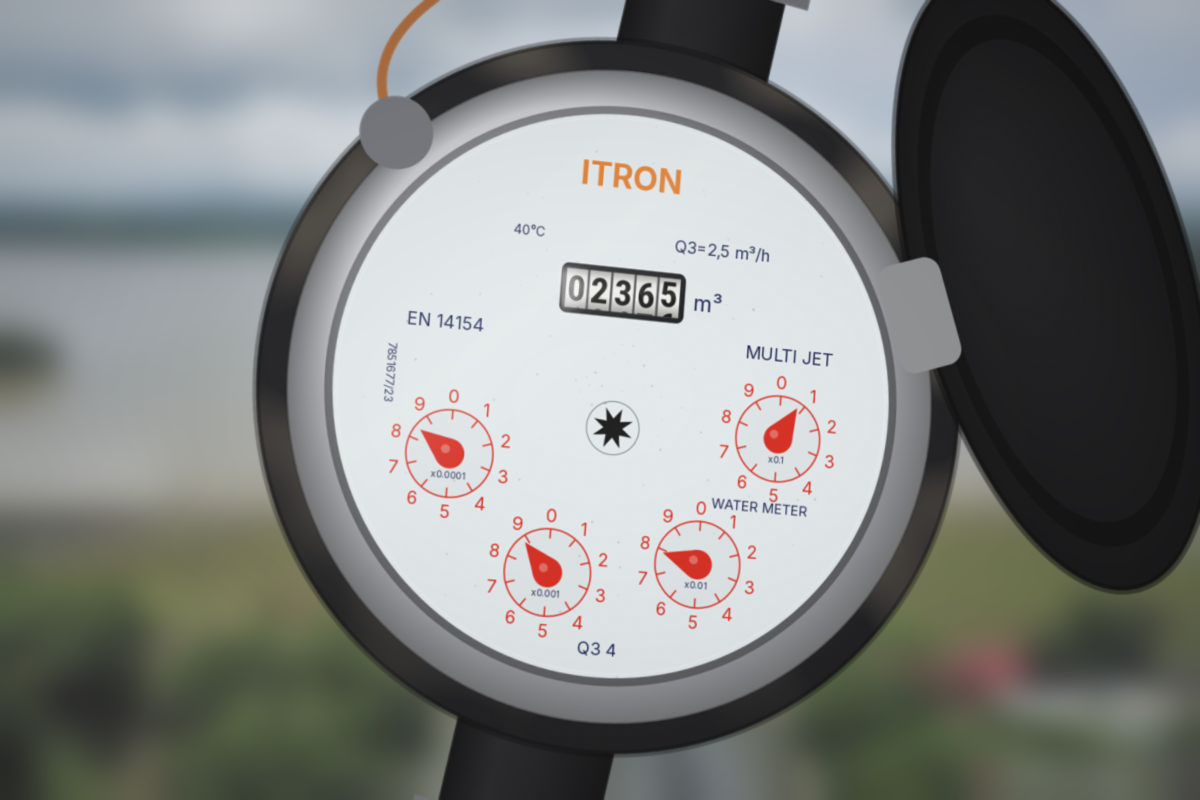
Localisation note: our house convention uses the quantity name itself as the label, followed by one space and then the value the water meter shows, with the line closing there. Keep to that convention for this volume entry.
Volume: 2365.0788 m³
